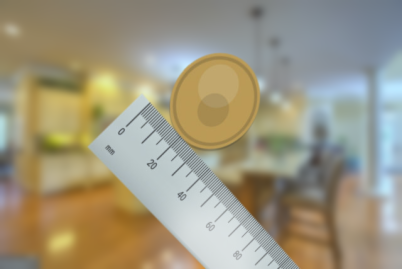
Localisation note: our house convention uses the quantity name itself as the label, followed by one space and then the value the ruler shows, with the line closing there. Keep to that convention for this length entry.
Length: 40 mm
